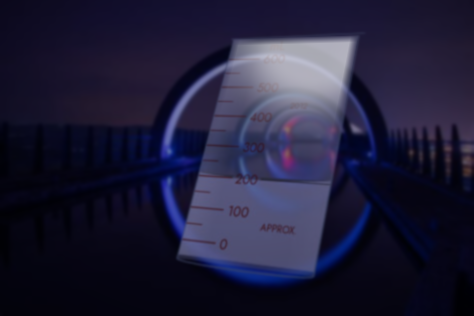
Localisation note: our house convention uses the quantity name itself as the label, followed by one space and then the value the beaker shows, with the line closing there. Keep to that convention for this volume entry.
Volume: 200 mL
